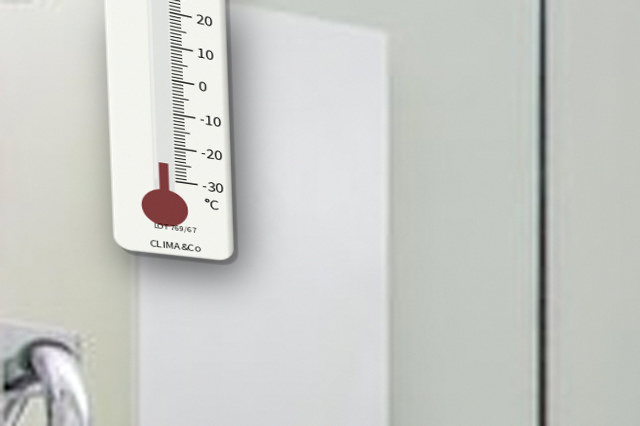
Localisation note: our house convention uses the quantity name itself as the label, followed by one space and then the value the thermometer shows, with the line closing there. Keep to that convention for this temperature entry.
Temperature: -25 °C
